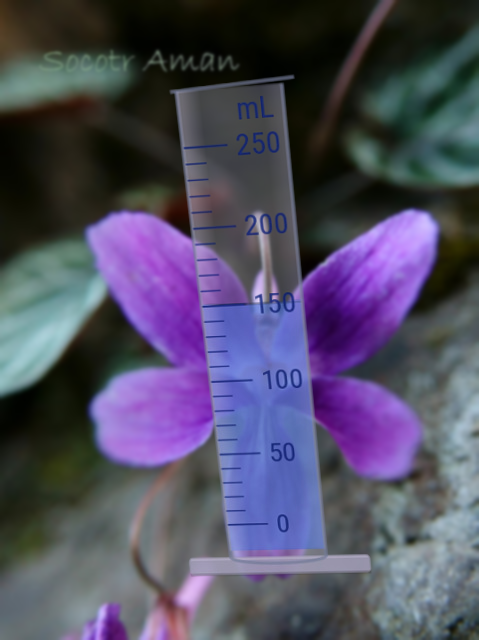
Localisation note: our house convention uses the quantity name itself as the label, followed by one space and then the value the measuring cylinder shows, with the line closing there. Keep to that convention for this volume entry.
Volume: 150 mL
